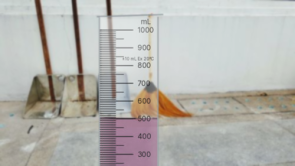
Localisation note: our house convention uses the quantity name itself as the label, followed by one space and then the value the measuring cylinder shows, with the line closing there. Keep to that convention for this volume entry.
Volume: 500 mL
